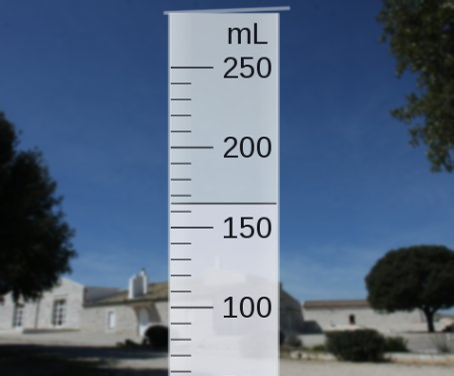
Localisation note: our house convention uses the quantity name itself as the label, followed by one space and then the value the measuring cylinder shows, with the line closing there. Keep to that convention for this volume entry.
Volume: 165 mL
